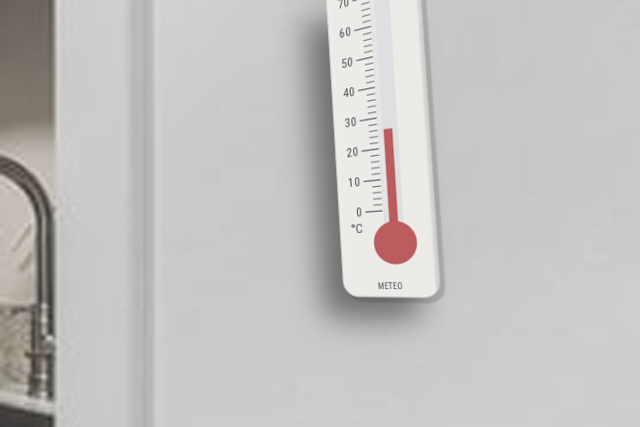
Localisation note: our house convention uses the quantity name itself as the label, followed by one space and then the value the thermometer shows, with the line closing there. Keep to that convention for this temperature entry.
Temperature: 26 °C
